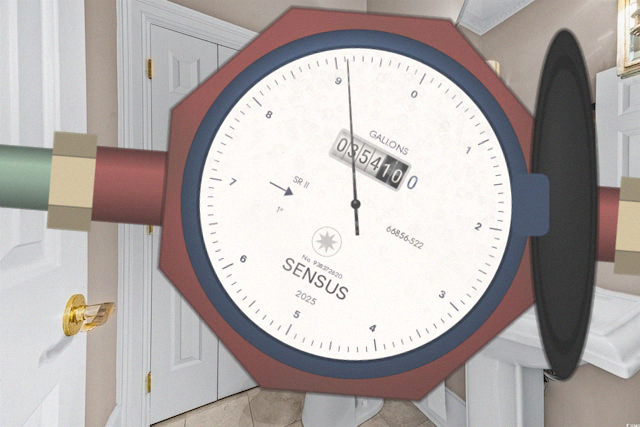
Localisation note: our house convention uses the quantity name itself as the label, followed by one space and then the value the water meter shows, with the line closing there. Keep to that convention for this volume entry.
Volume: 354099.1 gal
